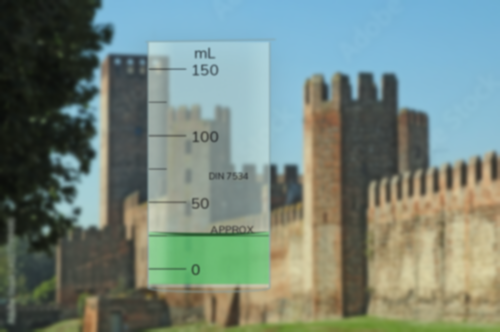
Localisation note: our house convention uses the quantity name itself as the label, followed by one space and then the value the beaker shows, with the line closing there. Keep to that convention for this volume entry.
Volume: 25 mL
